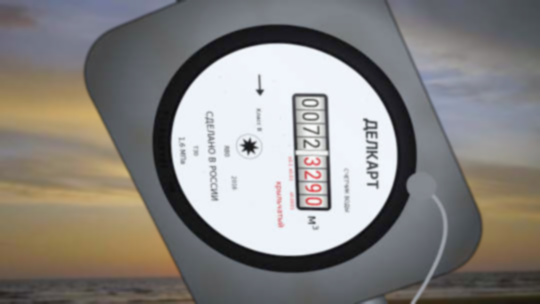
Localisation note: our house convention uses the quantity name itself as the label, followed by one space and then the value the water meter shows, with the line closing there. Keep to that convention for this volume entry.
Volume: 72.3290 m³
